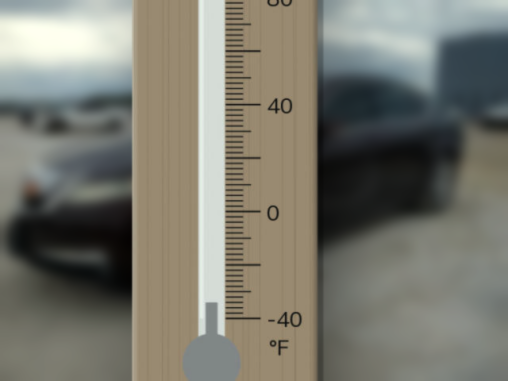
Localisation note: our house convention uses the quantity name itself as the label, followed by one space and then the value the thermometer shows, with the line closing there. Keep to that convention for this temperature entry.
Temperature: -34 °F
